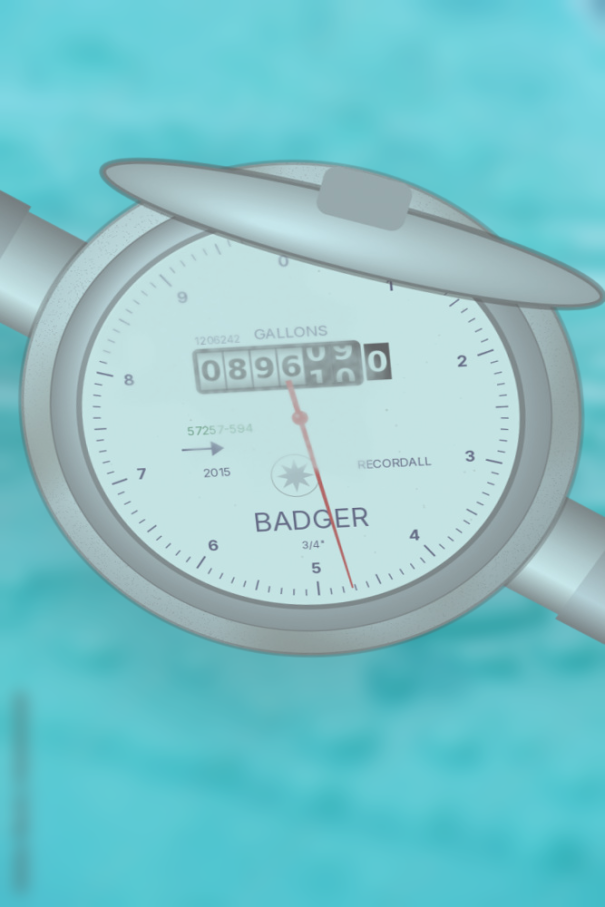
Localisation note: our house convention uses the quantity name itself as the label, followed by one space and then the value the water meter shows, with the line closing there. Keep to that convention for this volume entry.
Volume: 896094.7 gal
